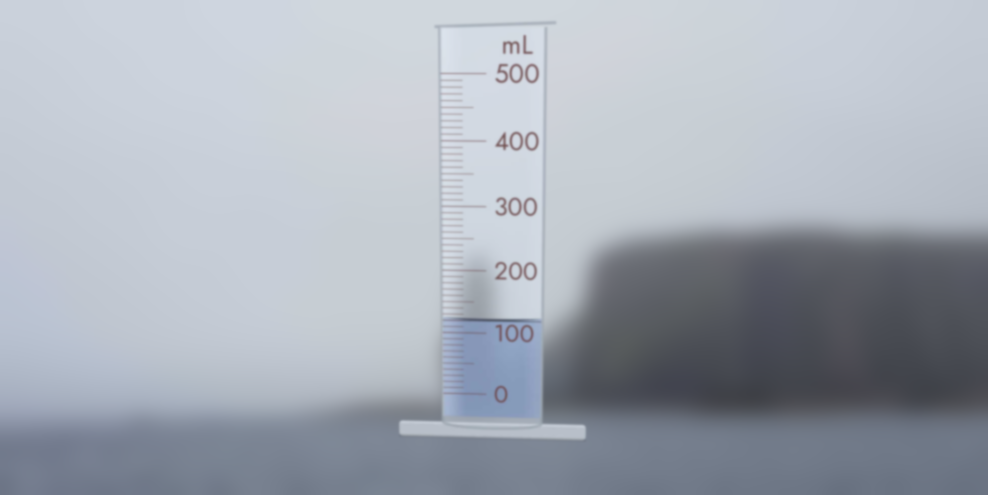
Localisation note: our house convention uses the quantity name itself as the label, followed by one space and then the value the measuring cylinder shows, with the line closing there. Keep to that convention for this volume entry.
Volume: 120 mL
